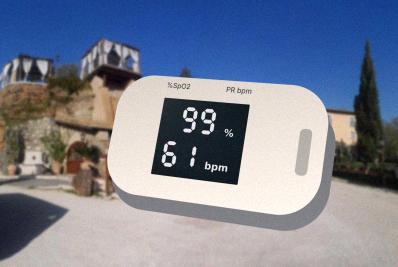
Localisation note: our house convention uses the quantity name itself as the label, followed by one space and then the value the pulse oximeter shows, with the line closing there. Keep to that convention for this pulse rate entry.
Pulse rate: 61 bpm
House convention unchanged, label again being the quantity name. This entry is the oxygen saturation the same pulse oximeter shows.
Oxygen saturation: 99 %
